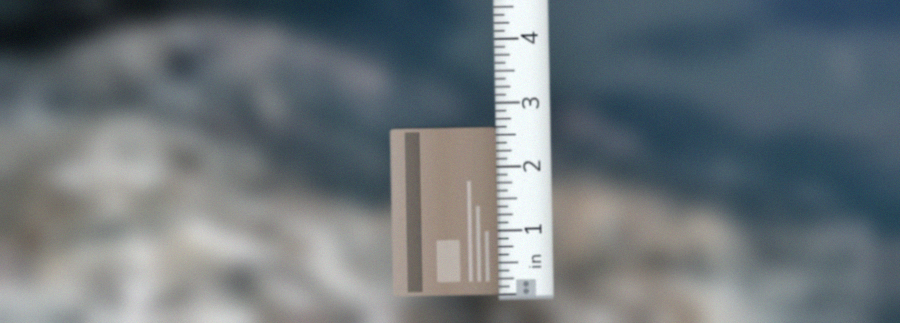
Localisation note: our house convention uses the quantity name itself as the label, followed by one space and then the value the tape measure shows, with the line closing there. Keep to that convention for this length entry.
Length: 2.625 in
